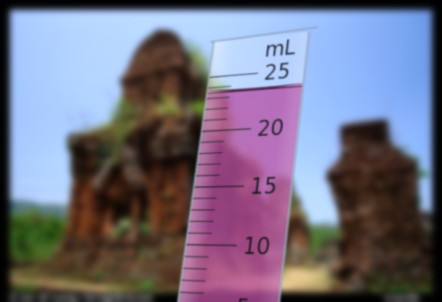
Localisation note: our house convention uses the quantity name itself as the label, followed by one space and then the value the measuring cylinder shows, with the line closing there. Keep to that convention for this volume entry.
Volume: 23.5 mL
